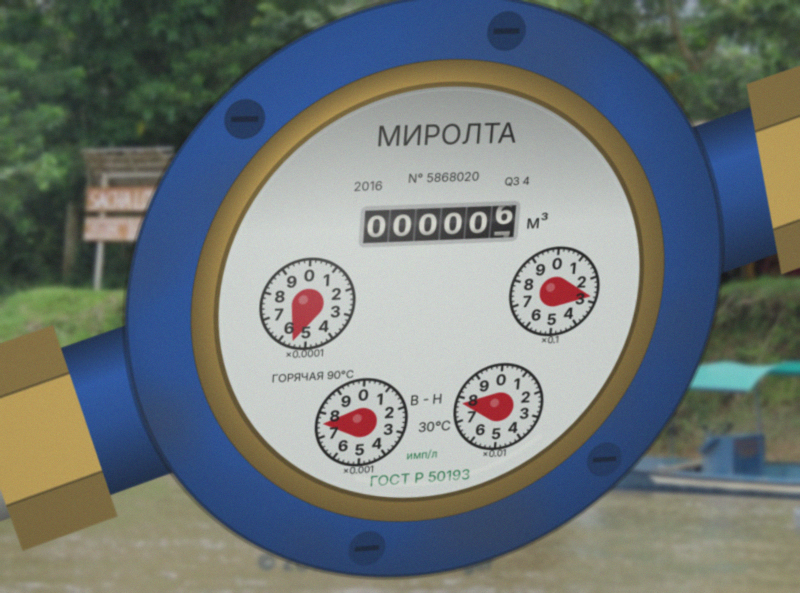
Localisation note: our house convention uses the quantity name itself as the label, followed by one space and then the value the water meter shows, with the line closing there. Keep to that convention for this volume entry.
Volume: 6.2775 m³
